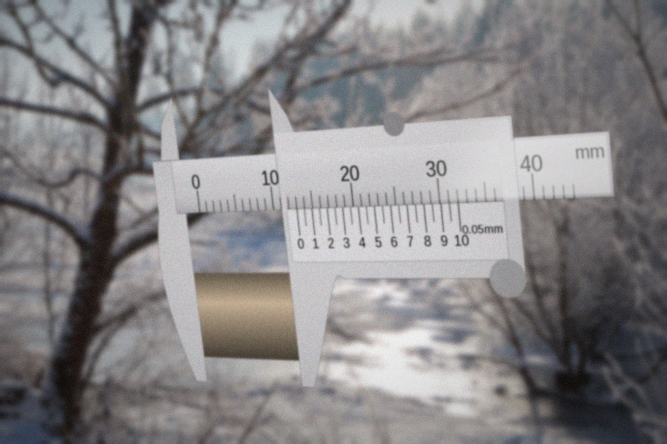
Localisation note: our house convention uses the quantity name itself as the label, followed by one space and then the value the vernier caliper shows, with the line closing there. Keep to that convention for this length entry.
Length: 13.0 mm
